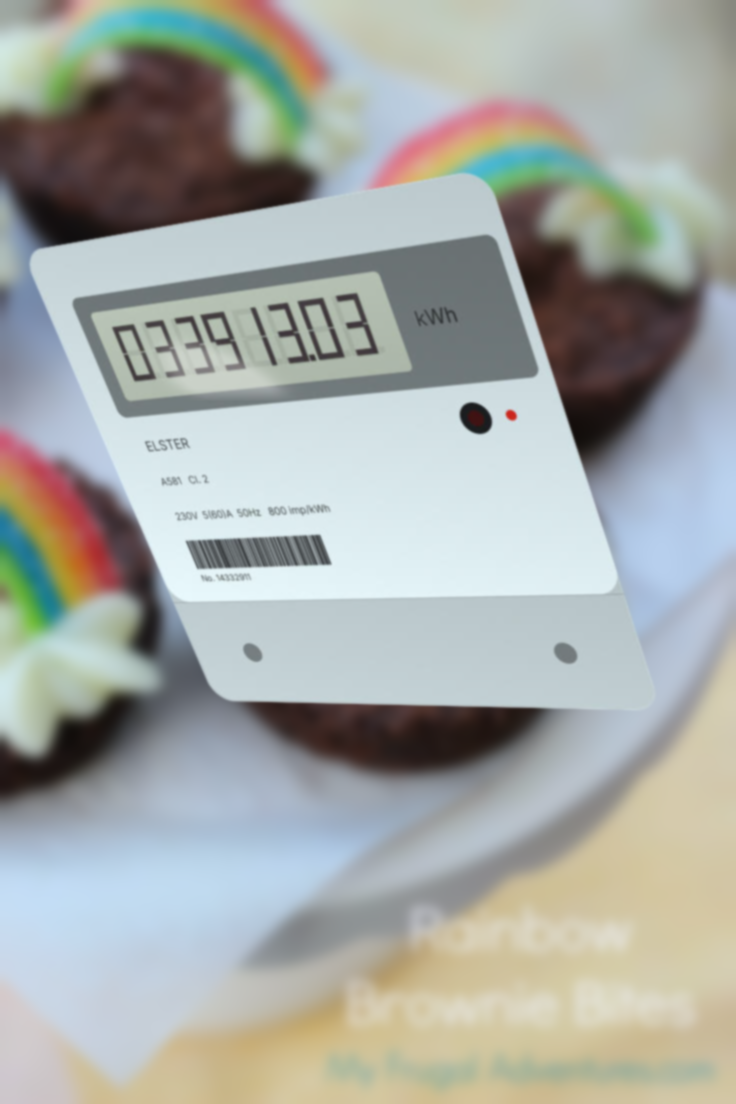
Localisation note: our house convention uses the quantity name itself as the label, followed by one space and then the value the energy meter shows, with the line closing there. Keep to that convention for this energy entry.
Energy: 33913.03 kWh
